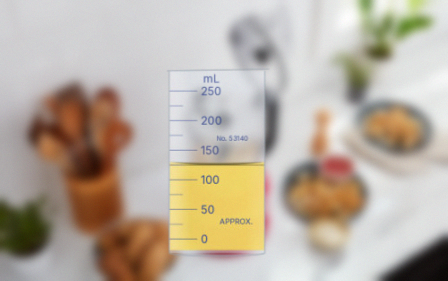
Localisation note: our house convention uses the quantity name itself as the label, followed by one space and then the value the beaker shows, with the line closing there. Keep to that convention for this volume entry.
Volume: 125 mL
